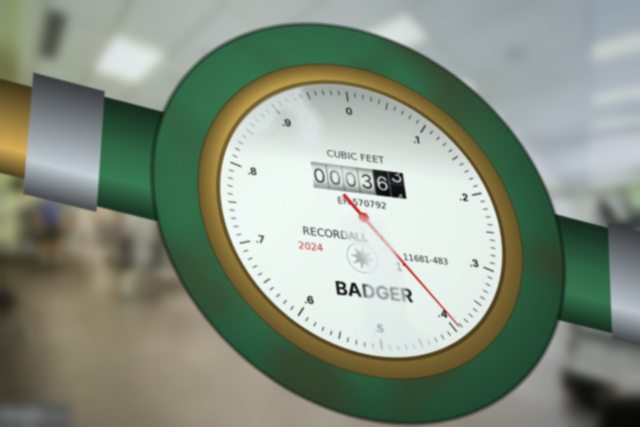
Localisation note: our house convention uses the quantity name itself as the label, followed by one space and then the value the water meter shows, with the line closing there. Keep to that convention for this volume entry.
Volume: 363.39 ft³
